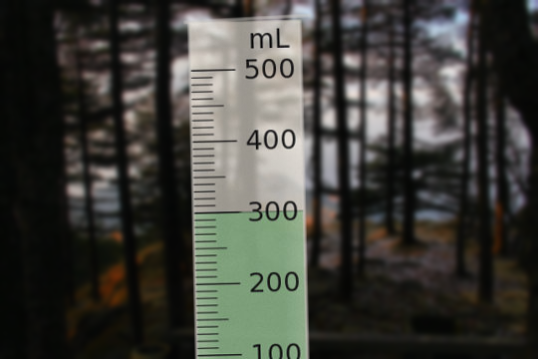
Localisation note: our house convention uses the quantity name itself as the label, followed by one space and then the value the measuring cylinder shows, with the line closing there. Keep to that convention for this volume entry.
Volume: 300 mL
